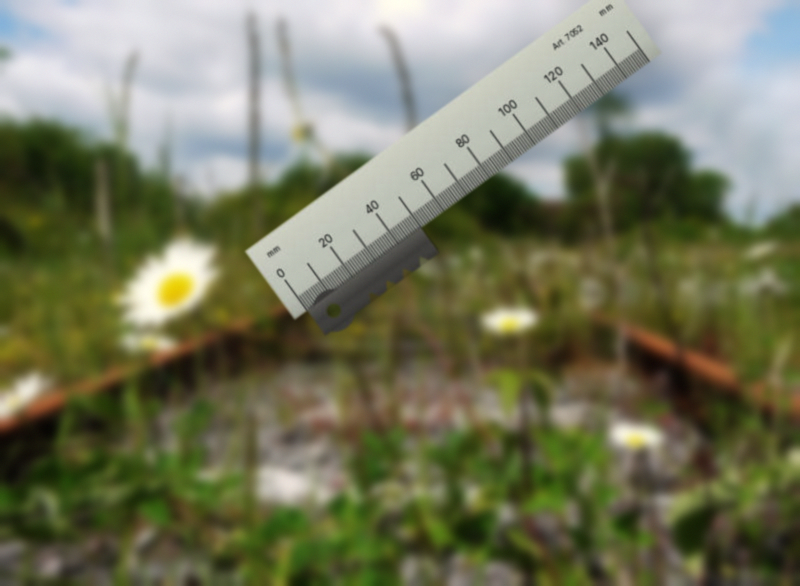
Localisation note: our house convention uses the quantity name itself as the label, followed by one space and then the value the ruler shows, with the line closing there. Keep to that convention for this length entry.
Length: 50 mm
